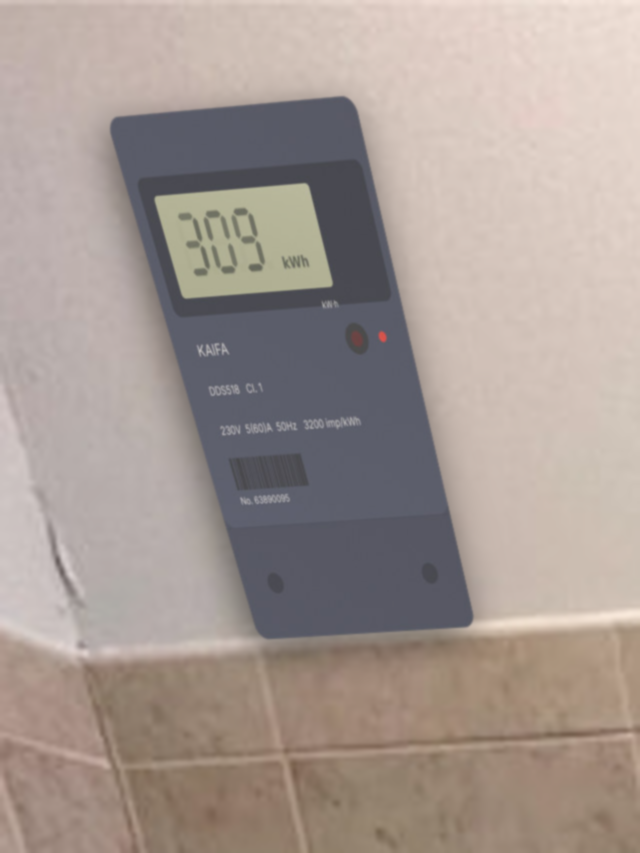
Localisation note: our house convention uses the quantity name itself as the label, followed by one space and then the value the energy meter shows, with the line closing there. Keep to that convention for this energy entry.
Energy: 309 kWh
